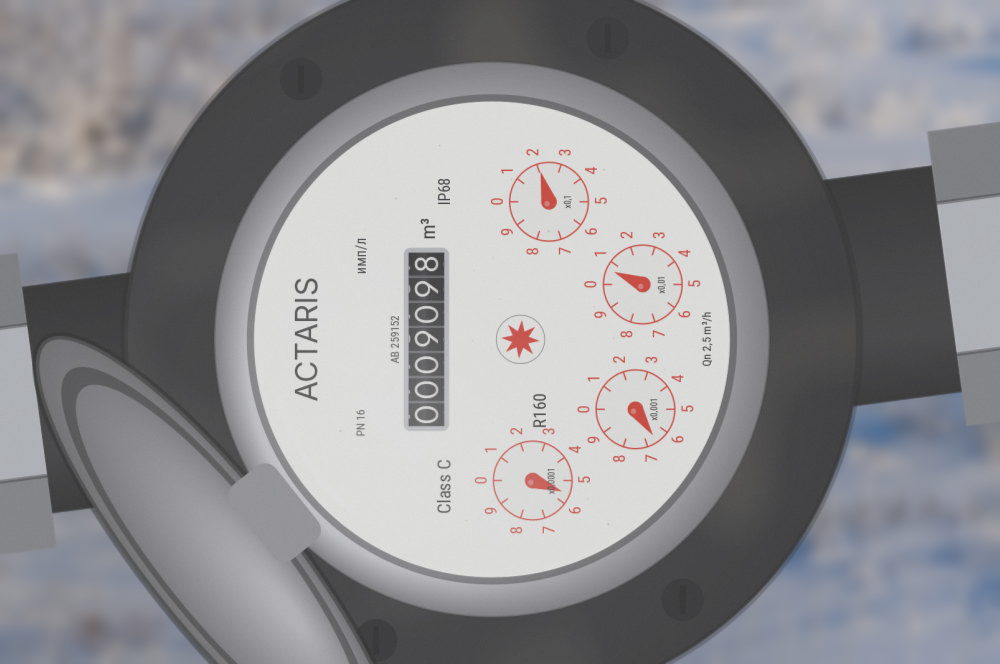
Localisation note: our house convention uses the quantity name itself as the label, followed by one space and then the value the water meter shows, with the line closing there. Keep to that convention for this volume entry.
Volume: 9098.2065 m³
